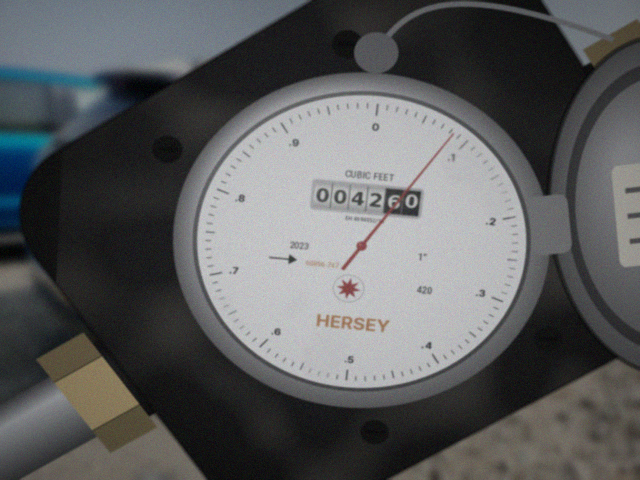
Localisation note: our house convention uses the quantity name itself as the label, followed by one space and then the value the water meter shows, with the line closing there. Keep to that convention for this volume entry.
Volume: 4260.08 ft³
